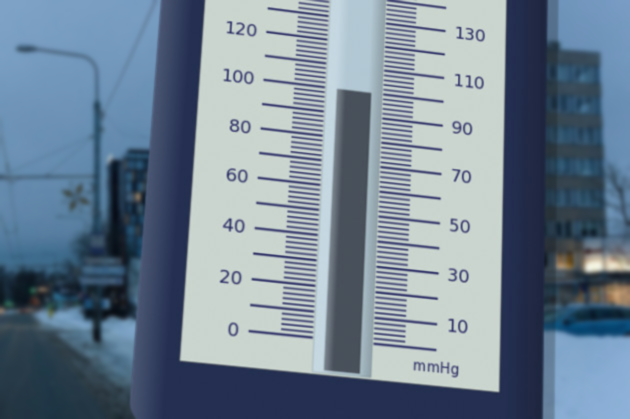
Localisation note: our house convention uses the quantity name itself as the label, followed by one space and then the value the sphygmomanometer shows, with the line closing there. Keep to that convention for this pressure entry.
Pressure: 100 mmHg
